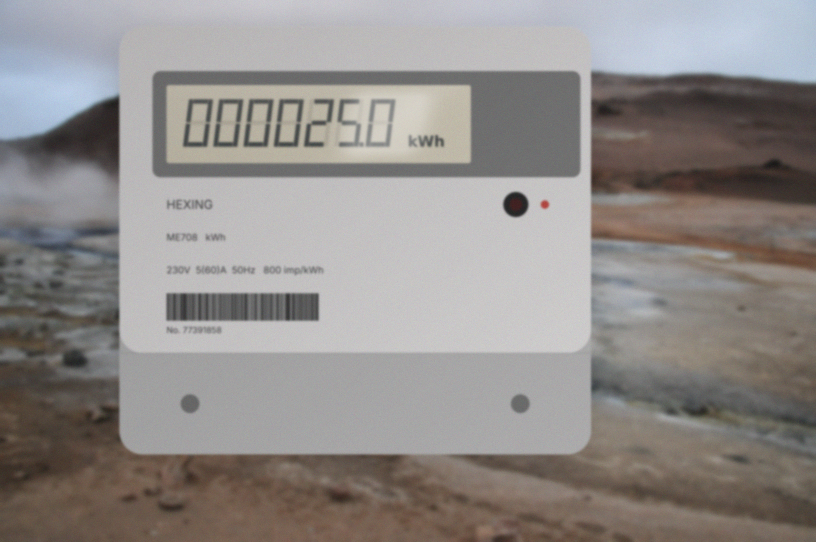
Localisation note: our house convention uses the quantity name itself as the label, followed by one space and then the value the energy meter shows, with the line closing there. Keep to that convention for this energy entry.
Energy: 25.0 kWh
